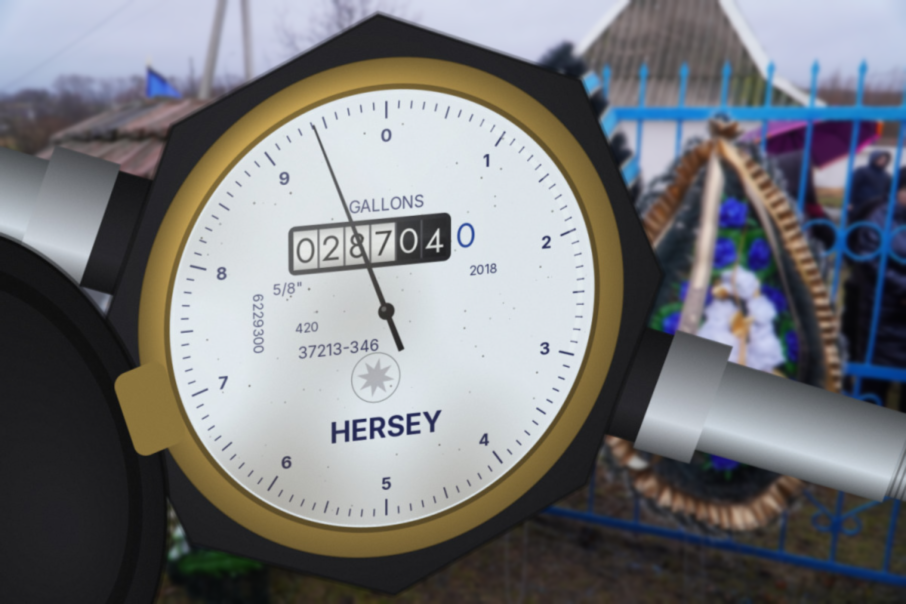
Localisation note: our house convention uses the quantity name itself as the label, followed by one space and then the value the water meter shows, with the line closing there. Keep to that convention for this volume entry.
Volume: 287039.4 gal
